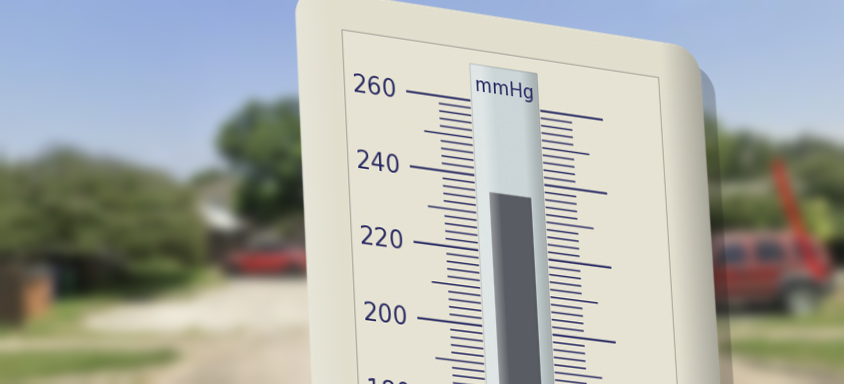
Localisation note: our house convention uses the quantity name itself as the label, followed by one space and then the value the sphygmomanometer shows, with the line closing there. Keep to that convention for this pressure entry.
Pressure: 236 mmHg
